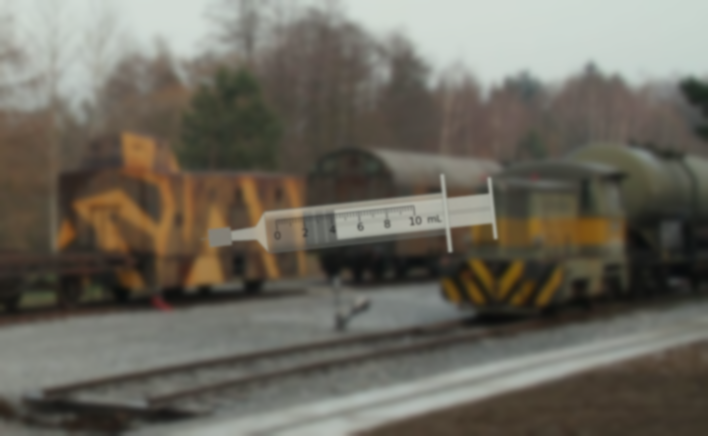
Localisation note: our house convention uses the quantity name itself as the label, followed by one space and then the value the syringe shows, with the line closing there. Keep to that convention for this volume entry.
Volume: 2 mL
